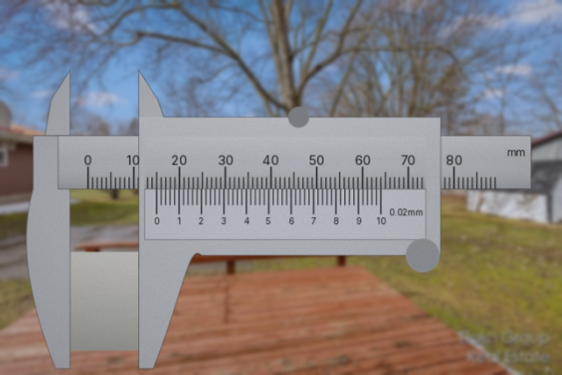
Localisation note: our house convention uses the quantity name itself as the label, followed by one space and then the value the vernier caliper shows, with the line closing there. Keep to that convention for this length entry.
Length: 15.0 mm
